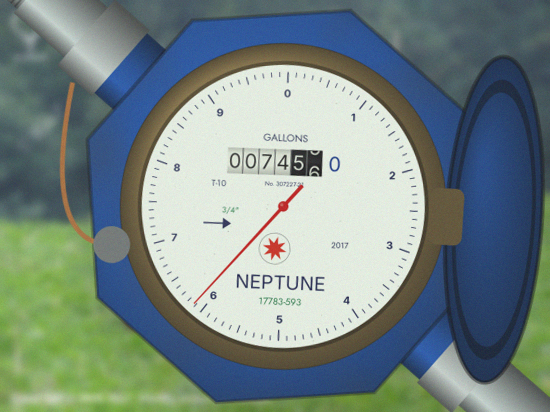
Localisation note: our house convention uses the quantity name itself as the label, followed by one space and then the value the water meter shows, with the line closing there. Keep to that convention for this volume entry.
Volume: 74556.1 gal
